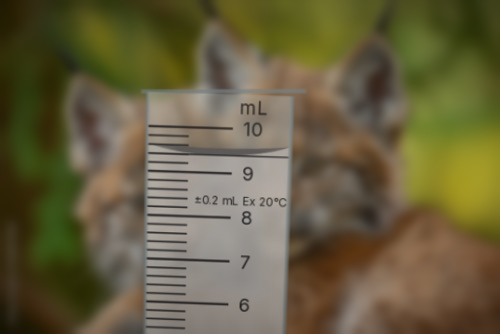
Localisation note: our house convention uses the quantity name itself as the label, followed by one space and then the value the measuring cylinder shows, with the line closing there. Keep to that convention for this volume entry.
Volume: 9.4 mL
